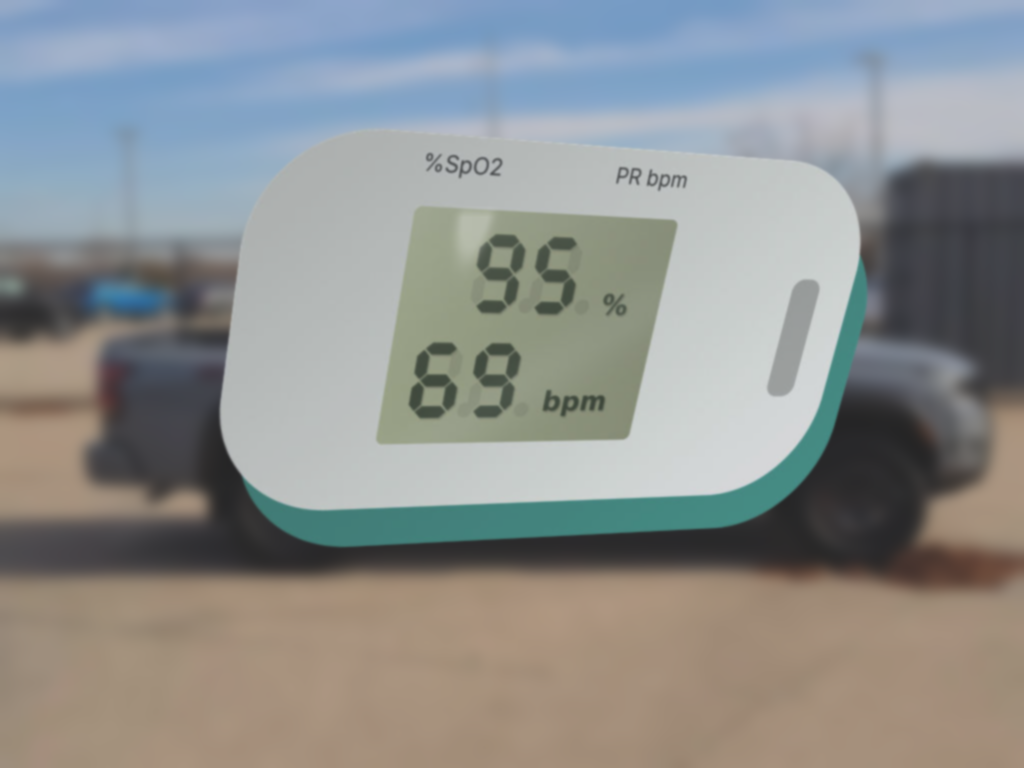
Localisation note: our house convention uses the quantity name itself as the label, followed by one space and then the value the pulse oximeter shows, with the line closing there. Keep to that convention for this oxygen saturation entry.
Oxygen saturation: 95 %
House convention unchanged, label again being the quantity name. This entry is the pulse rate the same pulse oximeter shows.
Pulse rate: 69 bpm
